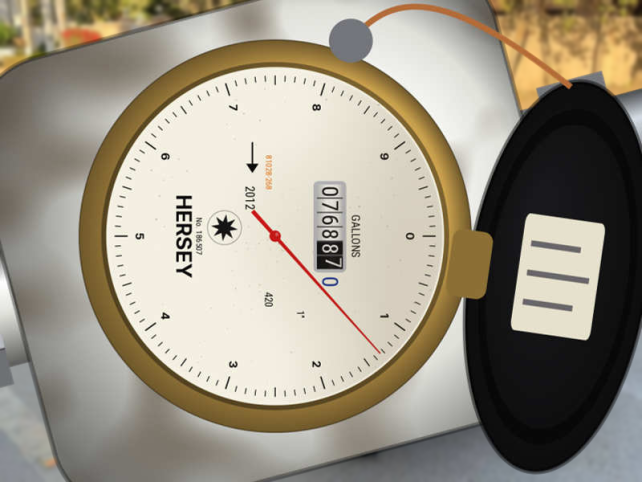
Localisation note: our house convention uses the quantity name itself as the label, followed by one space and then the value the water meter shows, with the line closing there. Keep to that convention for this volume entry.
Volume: 768871.3 gal
